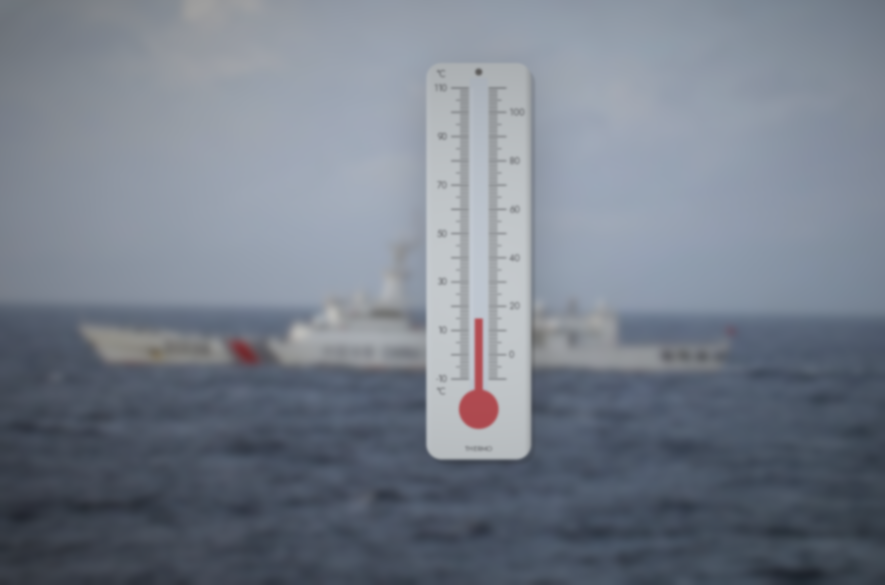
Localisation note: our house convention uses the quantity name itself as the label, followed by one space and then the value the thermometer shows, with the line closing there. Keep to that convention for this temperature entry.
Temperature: 15 °C
